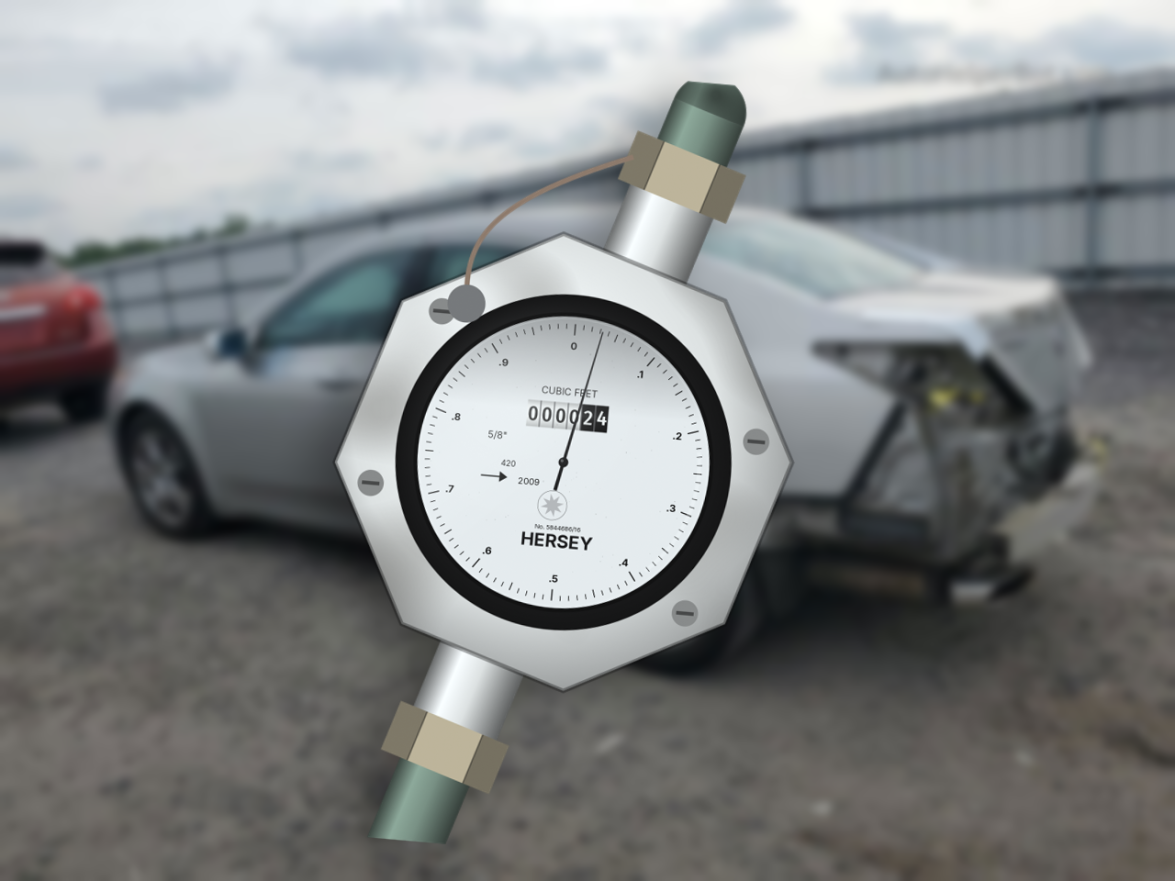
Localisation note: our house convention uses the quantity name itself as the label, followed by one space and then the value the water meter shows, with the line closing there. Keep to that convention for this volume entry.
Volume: 24.03 ft³
